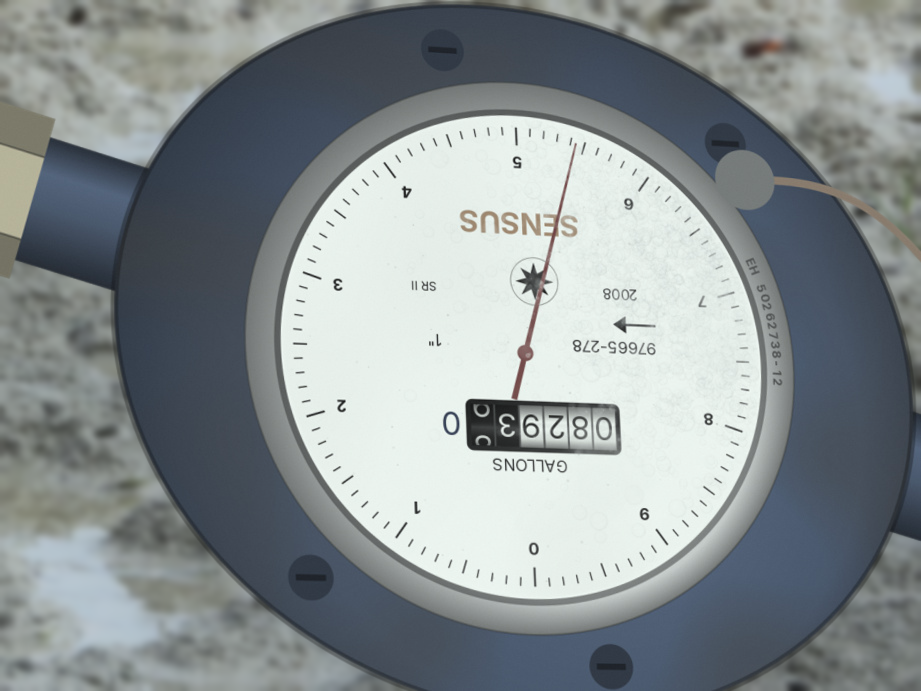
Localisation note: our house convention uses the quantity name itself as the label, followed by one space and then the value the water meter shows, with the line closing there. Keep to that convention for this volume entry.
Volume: 829385.4 gal
